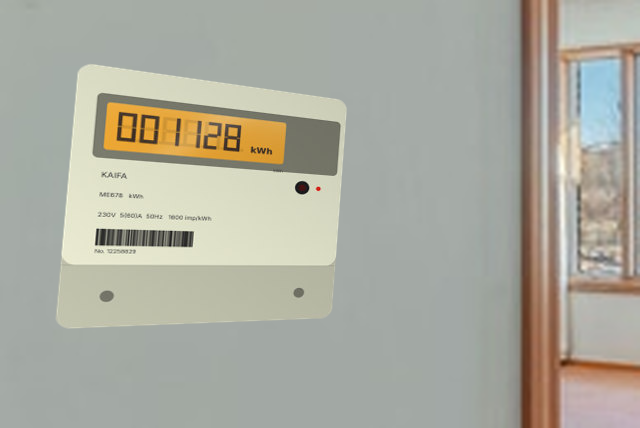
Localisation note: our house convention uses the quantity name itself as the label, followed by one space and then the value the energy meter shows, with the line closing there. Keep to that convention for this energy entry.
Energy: 1128 kWh
